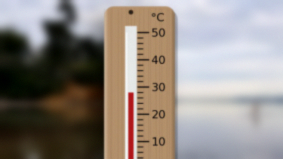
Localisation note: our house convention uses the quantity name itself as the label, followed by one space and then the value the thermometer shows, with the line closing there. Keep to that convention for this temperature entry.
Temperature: 28 °C
